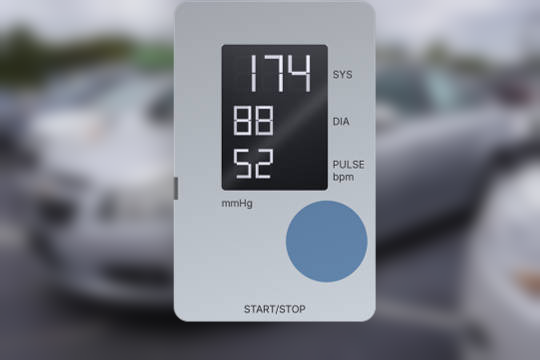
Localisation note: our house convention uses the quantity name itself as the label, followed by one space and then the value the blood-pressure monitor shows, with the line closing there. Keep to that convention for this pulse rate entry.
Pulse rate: 52 bpm
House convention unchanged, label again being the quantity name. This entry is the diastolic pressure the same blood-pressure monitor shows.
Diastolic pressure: 88 mmHg
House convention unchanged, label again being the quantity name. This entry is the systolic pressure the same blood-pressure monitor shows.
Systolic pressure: 174 mmHg
